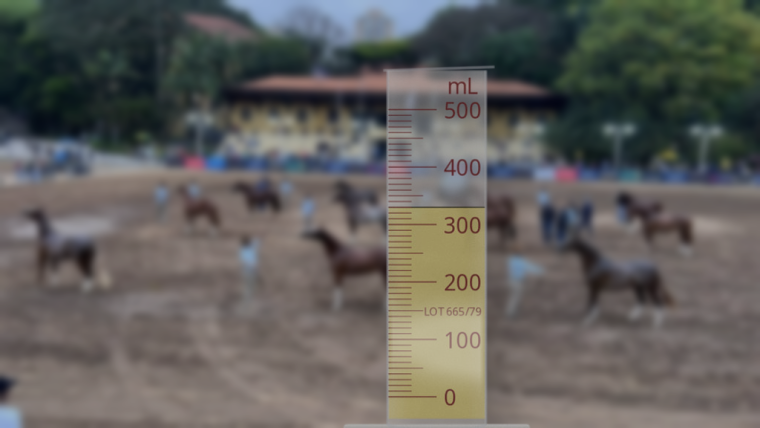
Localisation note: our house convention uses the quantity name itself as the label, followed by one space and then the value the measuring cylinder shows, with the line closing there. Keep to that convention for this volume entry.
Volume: 330 mL
